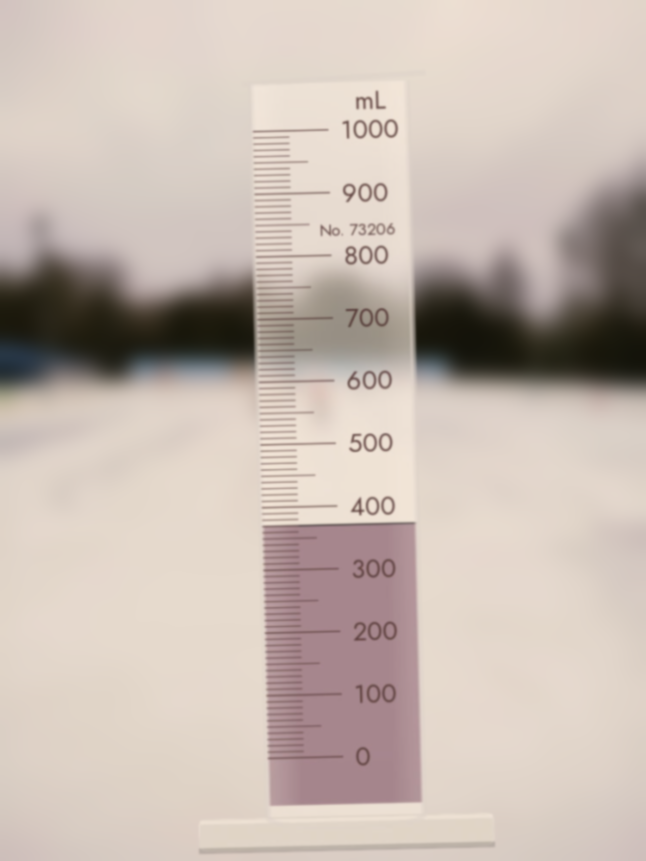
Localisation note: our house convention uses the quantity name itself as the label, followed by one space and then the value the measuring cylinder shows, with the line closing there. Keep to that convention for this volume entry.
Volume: 370 mL
